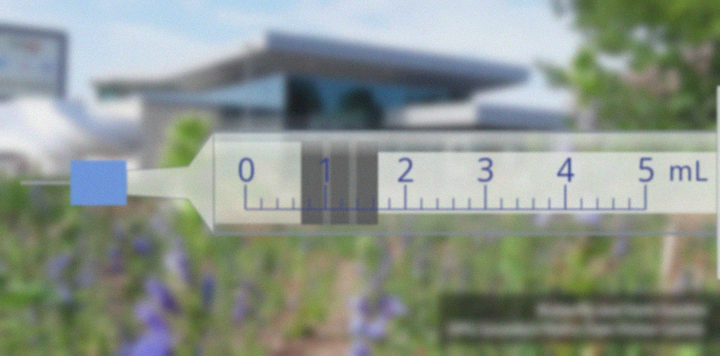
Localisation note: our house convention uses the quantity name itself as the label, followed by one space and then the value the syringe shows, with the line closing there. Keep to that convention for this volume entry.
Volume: 0.7 mL
